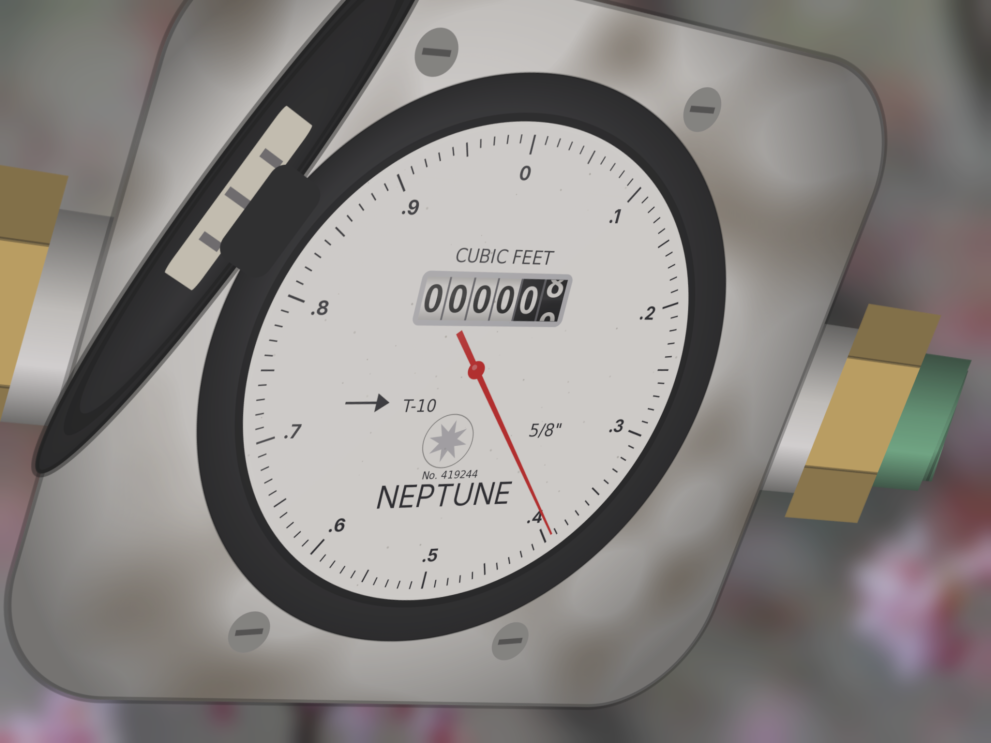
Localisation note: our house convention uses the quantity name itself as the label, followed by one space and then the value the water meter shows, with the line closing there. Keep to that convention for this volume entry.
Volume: 8.39 ft³
